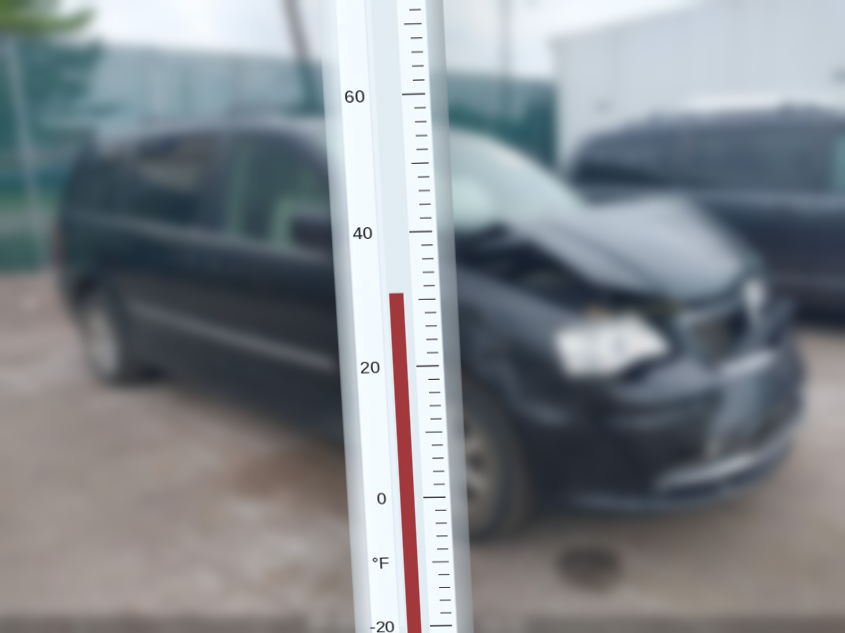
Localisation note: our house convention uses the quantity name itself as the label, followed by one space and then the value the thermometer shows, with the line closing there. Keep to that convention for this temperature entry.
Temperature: 31 °F
